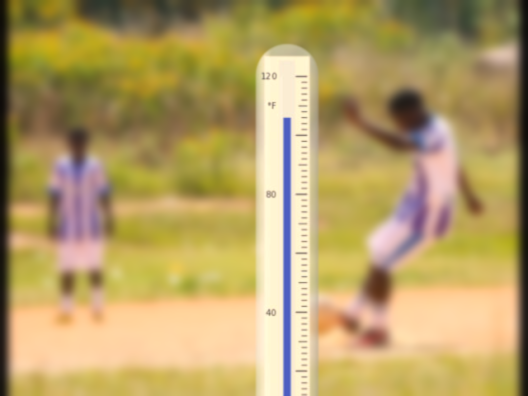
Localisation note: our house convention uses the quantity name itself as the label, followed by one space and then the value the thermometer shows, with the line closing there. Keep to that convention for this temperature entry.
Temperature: 106 °F
